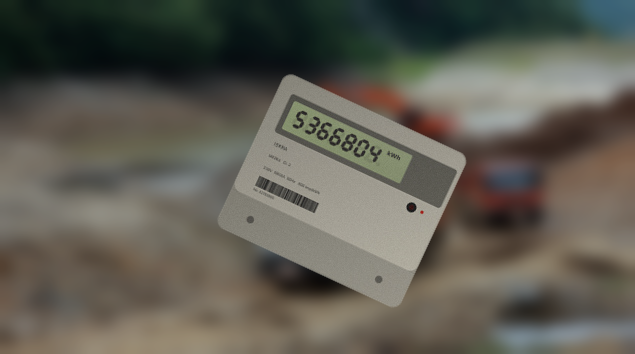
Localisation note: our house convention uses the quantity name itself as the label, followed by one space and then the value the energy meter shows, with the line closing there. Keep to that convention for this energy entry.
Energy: 5366804 kWh
